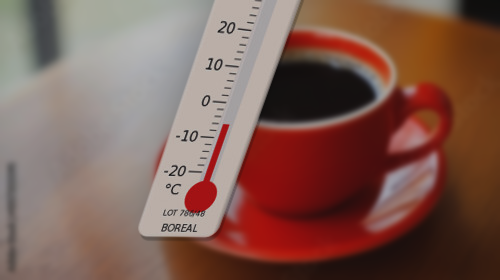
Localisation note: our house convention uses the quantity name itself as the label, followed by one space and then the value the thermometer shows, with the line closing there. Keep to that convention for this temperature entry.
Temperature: -6 °C
